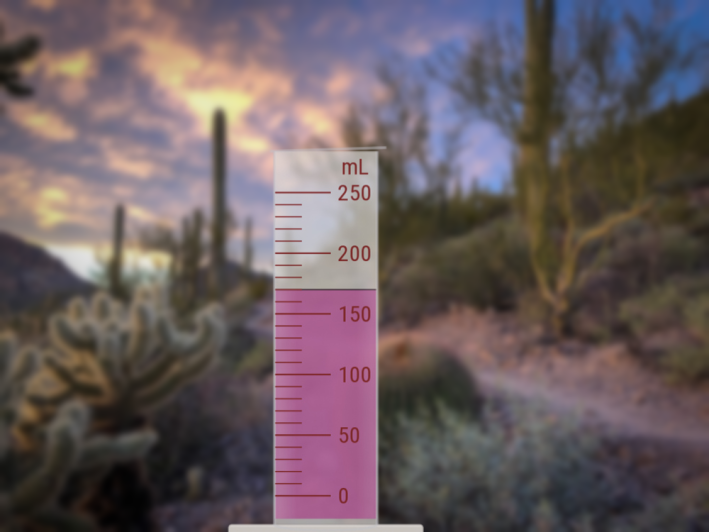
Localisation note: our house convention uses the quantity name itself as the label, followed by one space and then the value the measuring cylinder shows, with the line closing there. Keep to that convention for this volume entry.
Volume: 170 mL
